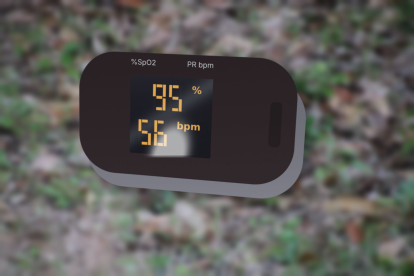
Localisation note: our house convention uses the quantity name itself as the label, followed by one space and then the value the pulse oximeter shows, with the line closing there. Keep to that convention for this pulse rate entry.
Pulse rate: 56 bpm
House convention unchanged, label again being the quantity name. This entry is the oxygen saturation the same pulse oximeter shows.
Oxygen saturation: 95 %
